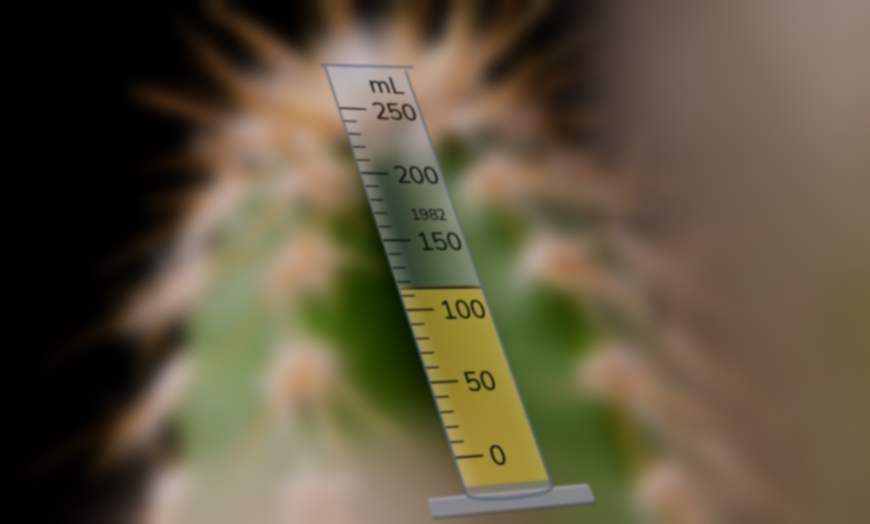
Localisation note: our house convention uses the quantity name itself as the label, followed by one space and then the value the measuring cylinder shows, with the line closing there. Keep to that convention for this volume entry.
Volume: 115 mL
